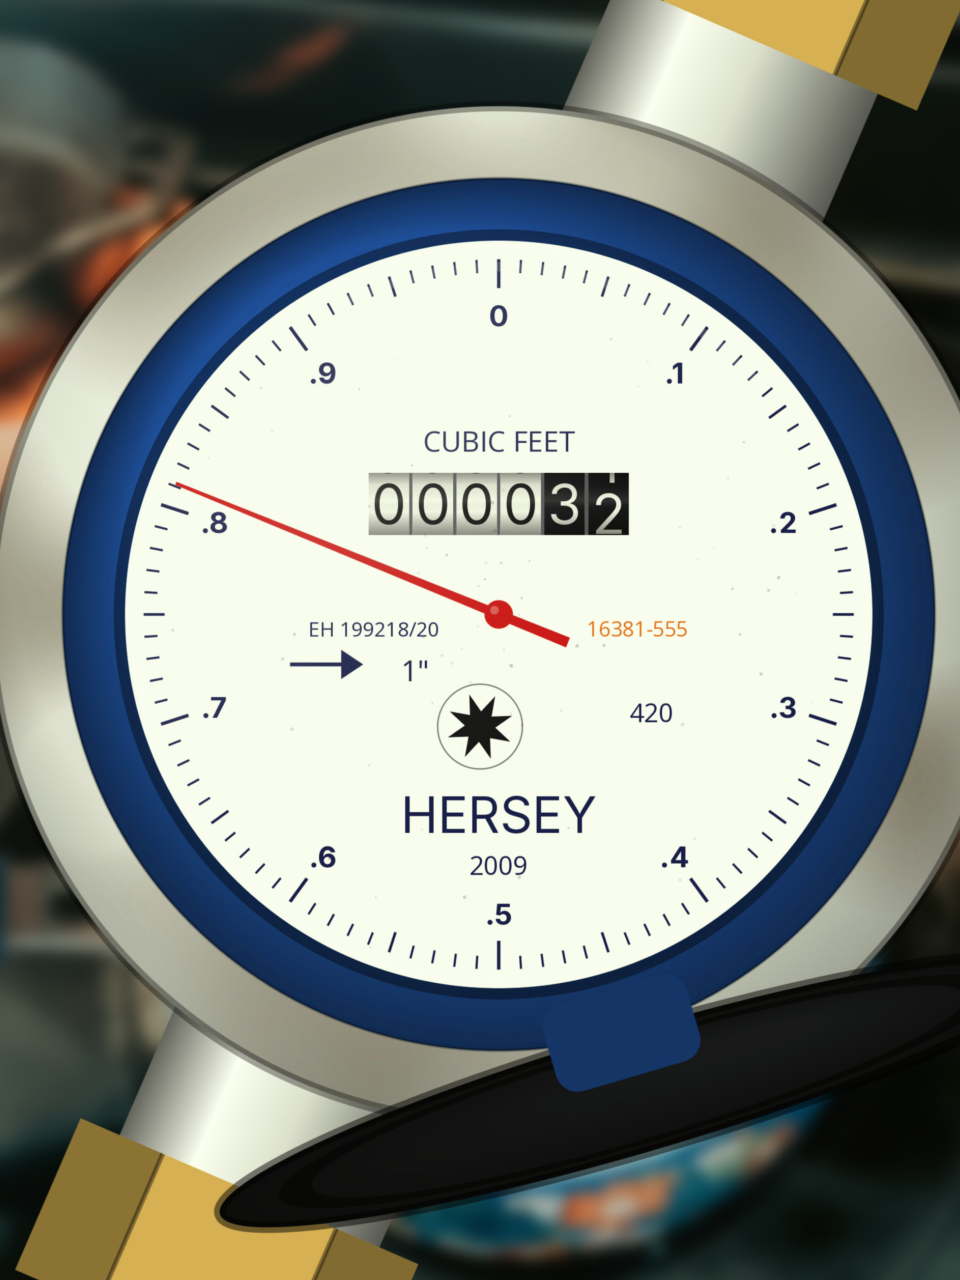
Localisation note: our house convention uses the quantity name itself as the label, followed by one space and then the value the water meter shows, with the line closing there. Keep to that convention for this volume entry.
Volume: 31.81 ft³
